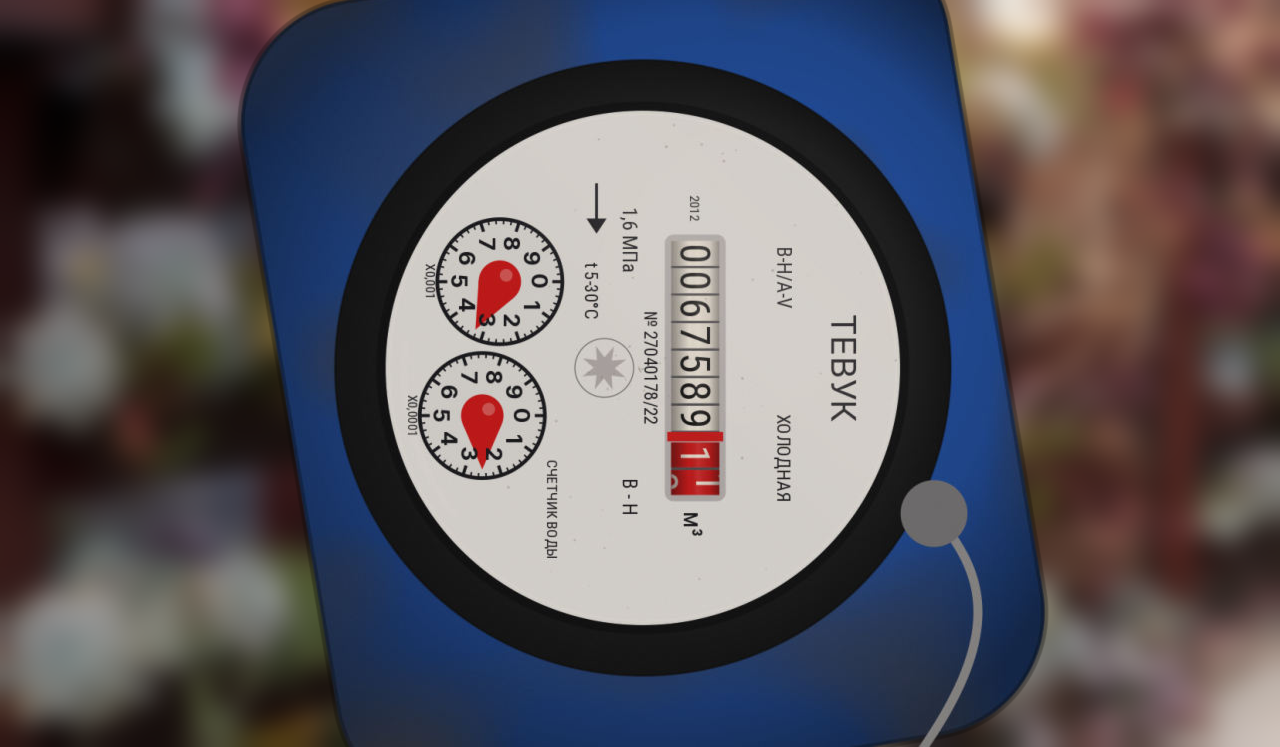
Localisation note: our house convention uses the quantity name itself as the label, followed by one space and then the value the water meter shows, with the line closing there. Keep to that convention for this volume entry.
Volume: 67589.1132 m³
